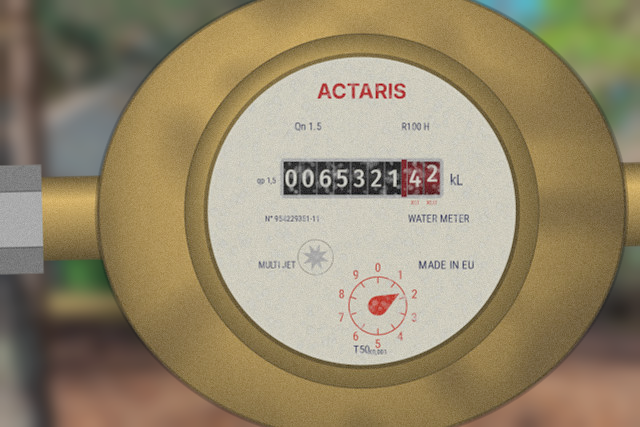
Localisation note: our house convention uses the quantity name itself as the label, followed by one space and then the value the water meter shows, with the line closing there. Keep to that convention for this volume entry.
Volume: 65321.421 kL
